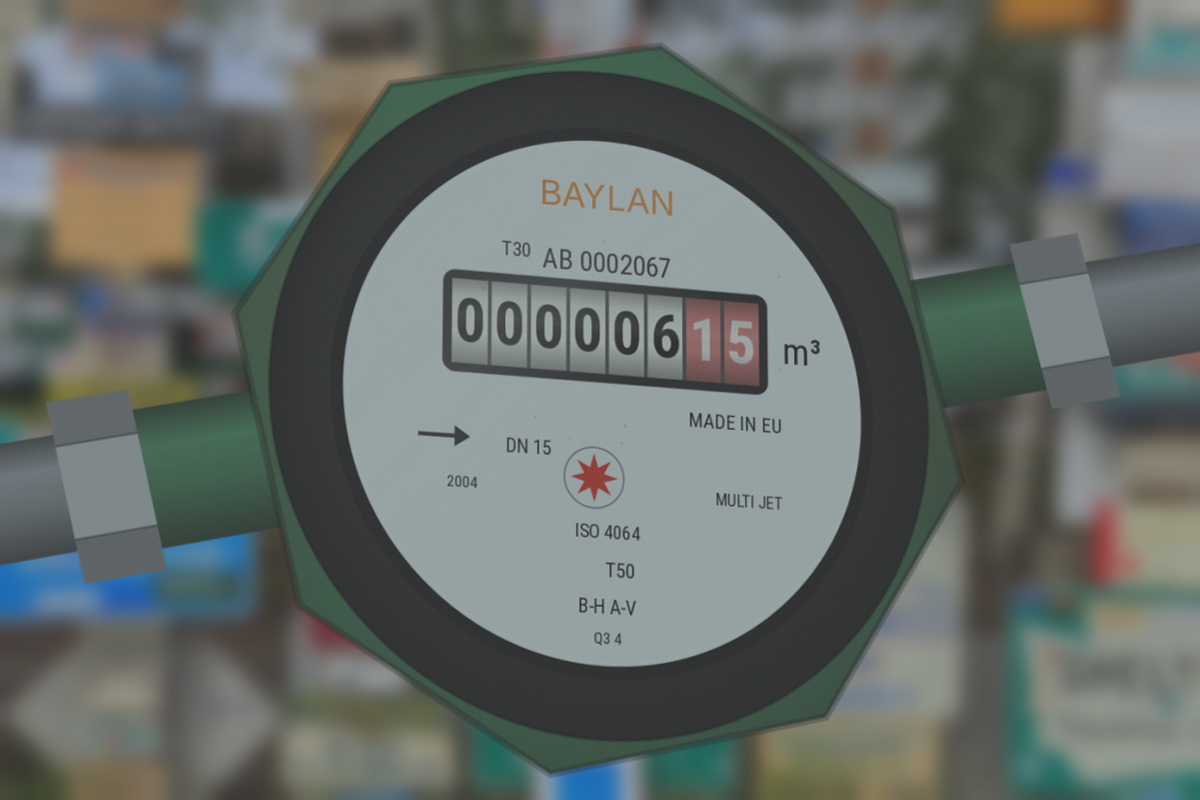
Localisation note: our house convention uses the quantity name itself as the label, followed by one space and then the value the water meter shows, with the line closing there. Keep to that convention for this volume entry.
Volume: 6.15 m³
